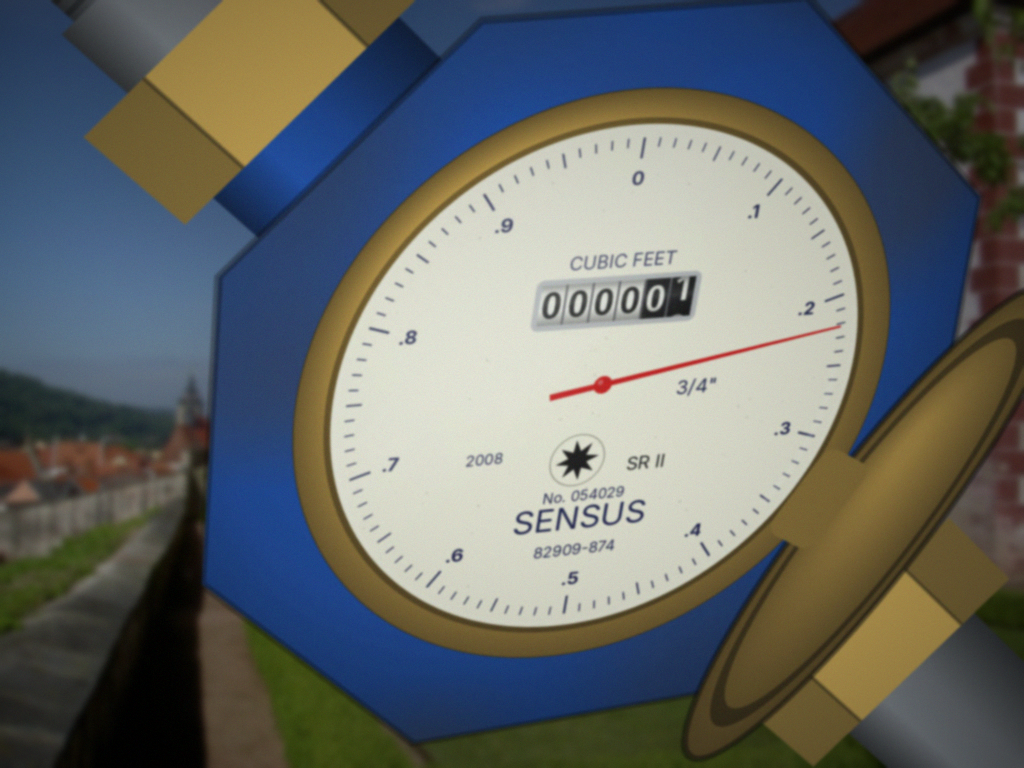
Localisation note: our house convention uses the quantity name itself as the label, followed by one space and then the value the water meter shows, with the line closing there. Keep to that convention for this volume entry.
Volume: 1.22 ft³
